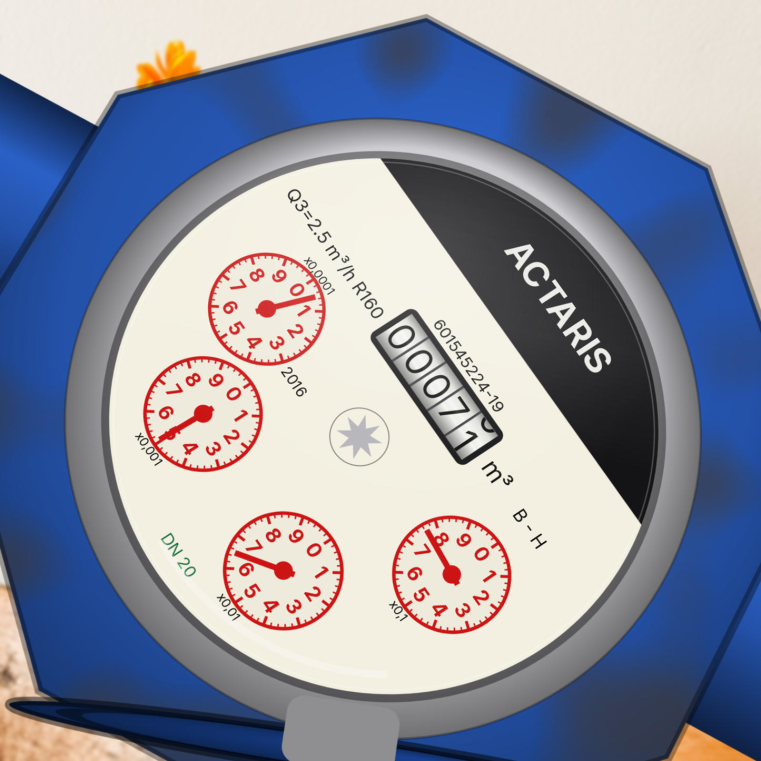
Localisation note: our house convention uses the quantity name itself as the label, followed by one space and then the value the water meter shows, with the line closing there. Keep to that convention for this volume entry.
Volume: 70.7650 m³
